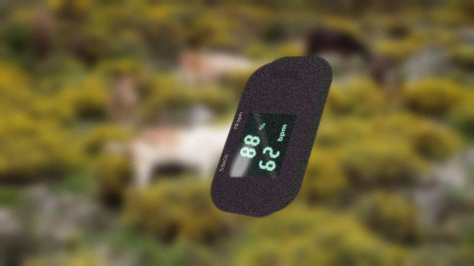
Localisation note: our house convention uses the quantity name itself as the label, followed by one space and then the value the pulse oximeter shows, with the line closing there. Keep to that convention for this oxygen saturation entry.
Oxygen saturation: 88 %
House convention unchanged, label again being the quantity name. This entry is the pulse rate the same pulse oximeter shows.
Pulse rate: 62 bpm
